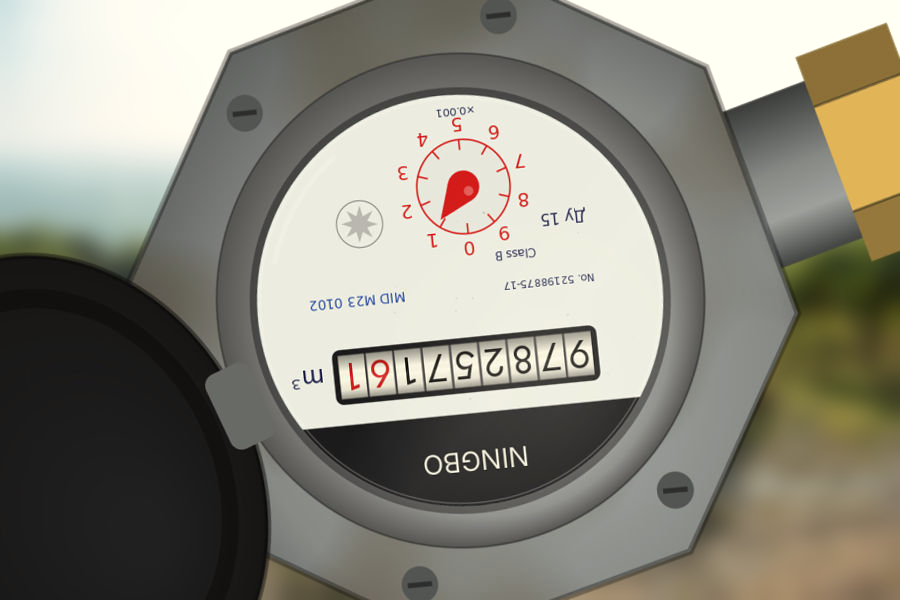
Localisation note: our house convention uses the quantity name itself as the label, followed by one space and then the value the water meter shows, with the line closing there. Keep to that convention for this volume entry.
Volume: 9782571.611 m³
